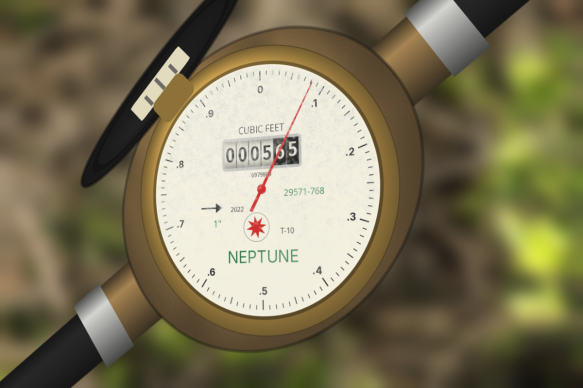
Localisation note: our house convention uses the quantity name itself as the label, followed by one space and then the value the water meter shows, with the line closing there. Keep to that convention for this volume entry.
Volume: 565.08 ft³
